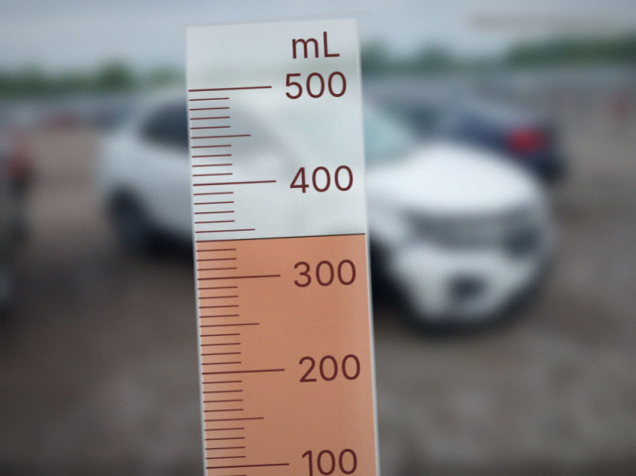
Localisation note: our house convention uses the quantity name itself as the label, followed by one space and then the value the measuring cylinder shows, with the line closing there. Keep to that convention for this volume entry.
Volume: 340 mL
